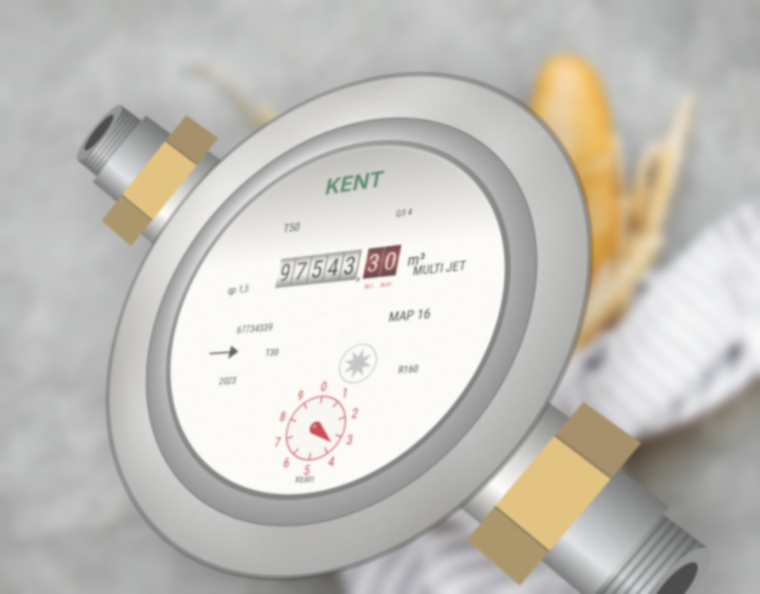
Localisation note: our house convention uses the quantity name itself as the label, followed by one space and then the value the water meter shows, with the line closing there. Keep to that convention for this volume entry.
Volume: 97543.303 m³
